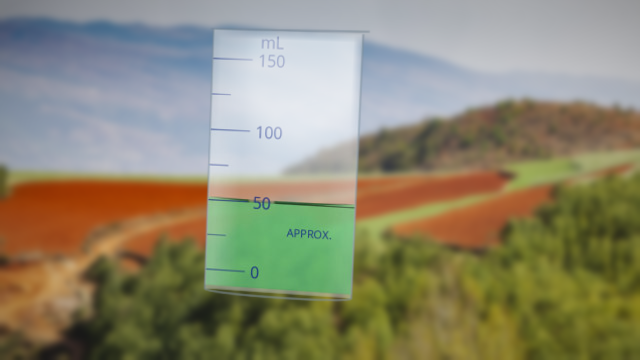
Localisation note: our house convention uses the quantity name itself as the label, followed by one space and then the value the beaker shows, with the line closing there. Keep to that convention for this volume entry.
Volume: 50 mL
